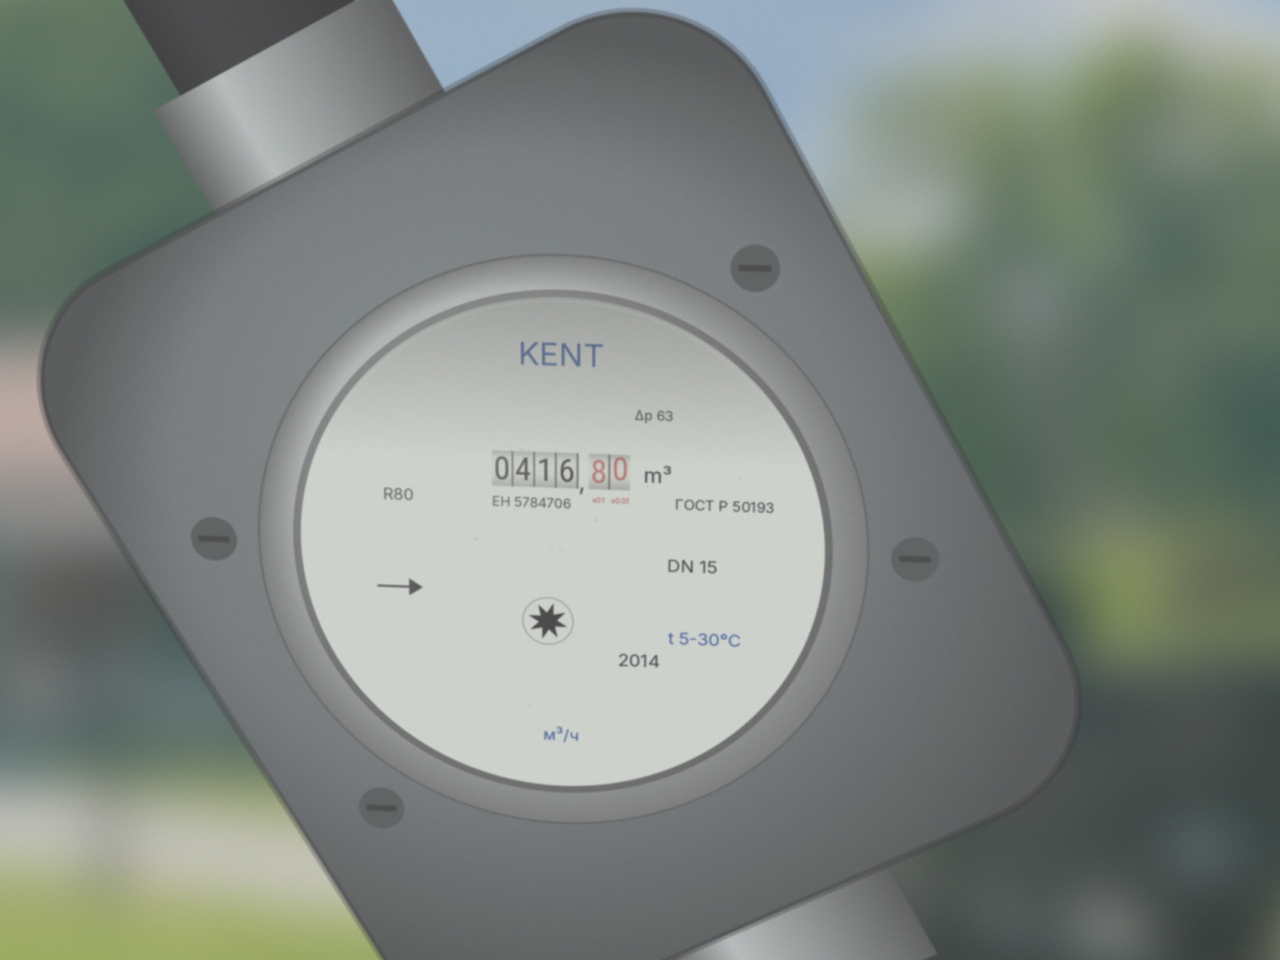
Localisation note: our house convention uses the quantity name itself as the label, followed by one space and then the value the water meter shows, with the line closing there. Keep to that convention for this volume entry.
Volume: 416.80 m³
